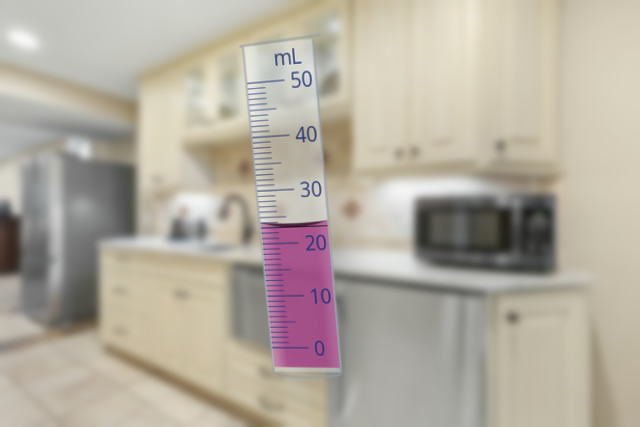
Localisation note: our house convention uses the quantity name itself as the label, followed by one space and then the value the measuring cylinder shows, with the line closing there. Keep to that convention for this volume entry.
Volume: 23 mL
